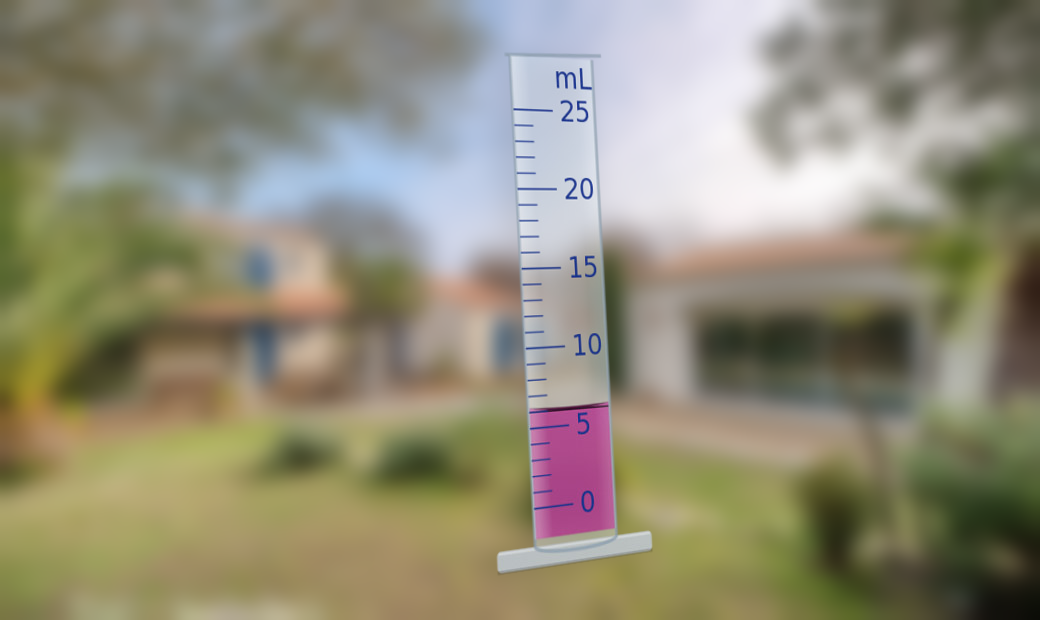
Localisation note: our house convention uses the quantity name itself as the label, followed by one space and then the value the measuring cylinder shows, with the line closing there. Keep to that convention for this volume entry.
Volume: 6 mL
